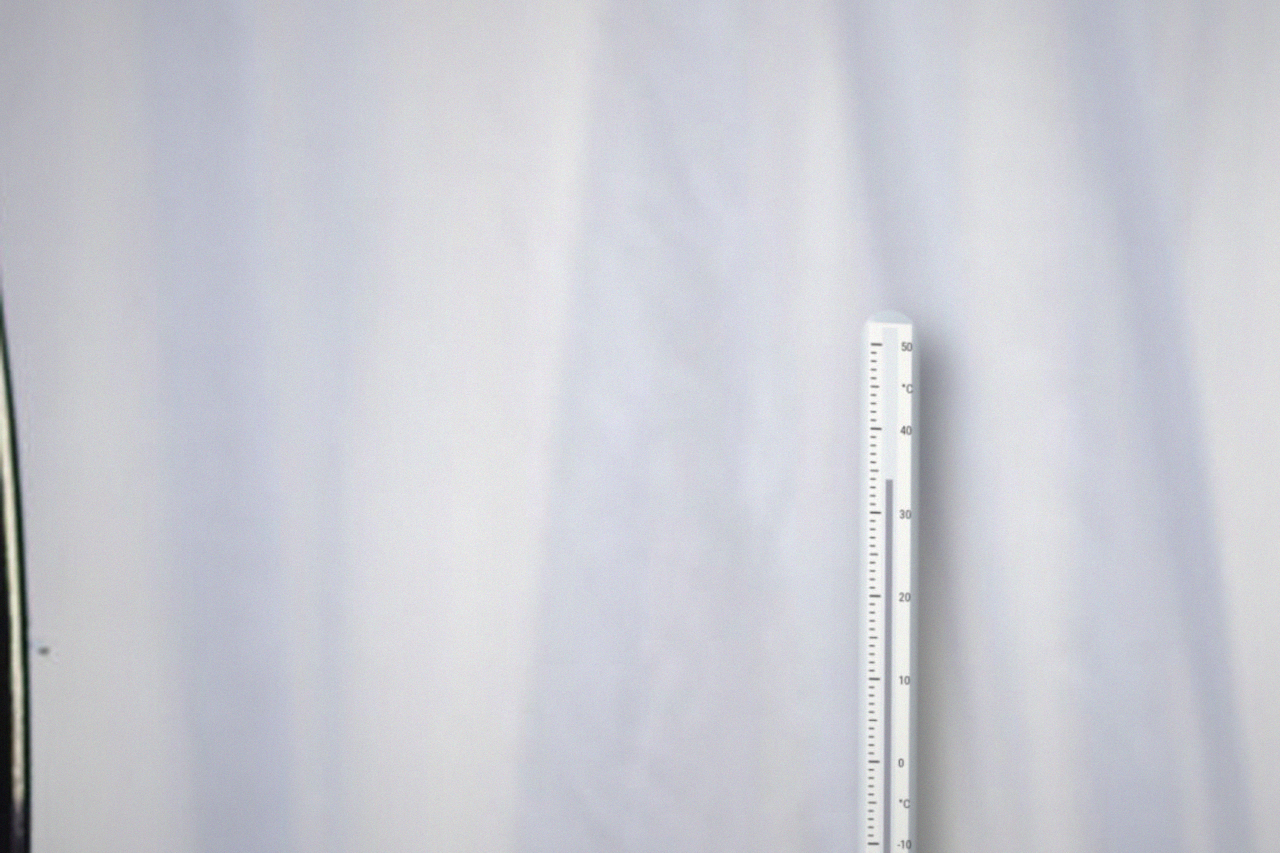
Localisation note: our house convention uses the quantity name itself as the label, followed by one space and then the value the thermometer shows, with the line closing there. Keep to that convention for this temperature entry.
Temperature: 34 °C
